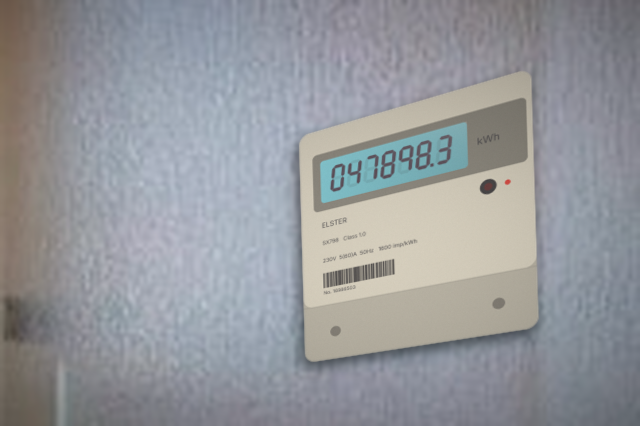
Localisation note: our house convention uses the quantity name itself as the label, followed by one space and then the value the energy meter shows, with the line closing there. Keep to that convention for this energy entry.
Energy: 47898.3 kWh
